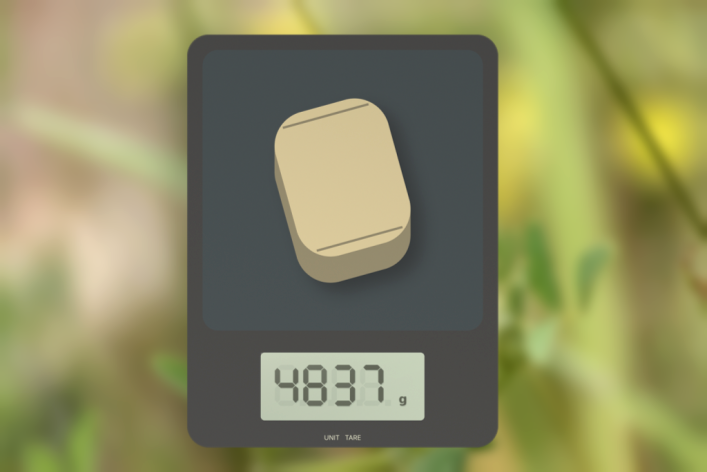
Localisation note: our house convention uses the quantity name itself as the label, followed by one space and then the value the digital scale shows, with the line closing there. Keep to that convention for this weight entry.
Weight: 4837 g
